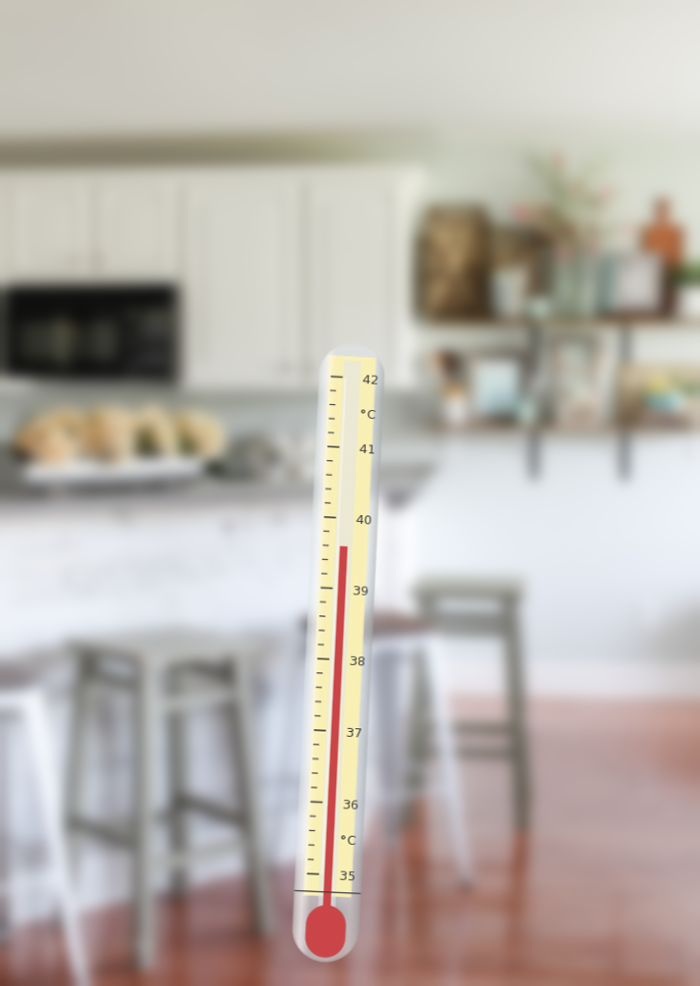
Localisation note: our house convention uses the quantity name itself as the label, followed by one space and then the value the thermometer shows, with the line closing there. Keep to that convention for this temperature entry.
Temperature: 39.6 °C
